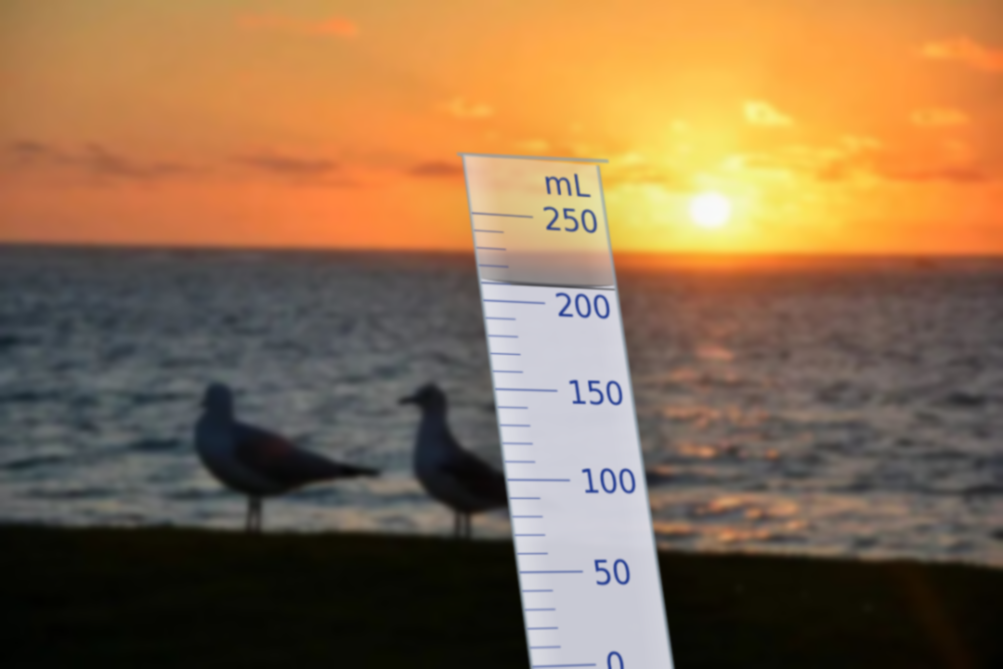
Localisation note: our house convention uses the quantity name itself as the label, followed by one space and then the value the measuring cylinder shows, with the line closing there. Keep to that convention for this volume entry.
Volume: 210 mL
